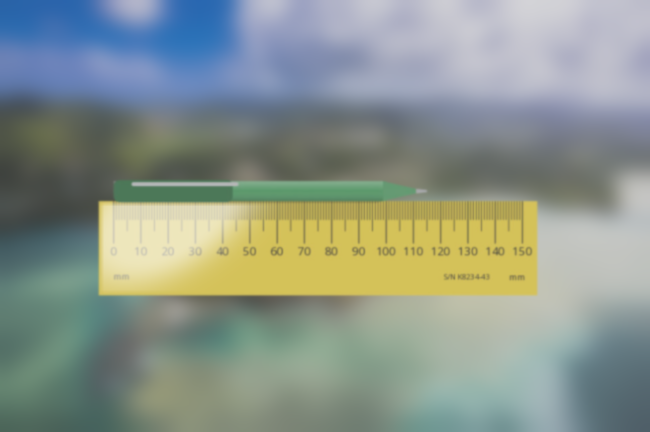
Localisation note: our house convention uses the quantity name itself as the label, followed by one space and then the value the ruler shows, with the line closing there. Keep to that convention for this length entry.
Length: 115 mm
